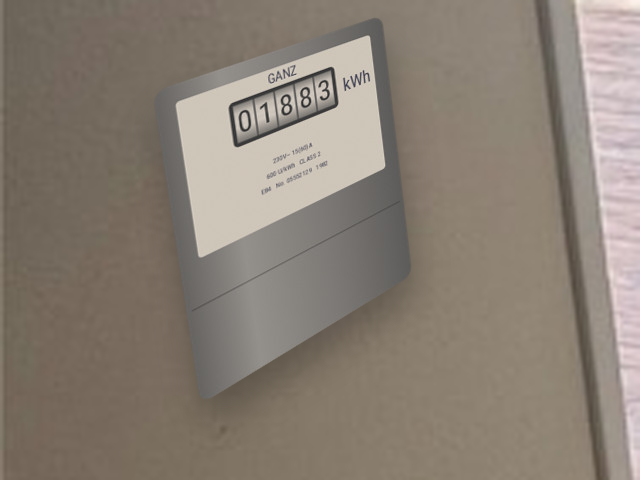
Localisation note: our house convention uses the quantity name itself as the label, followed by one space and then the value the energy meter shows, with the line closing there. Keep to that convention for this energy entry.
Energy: 1883 kWh
